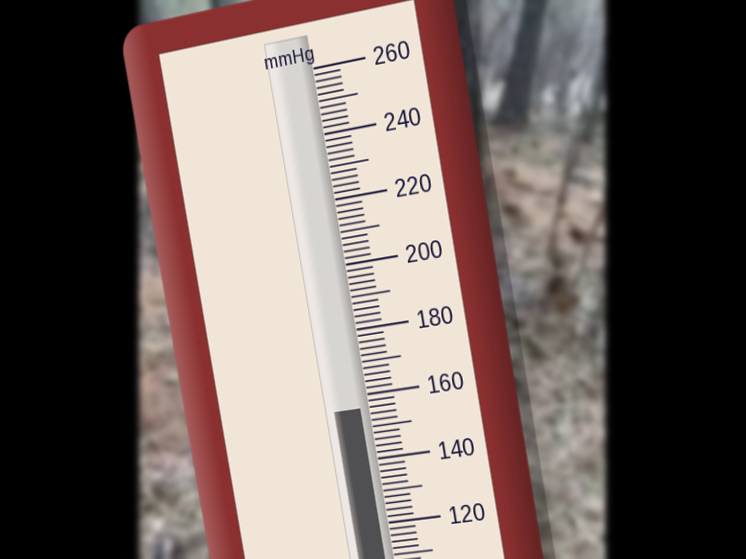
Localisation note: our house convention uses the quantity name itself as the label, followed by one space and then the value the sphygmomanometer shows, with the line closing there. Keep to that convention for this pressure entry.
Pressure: 156 mmHg
